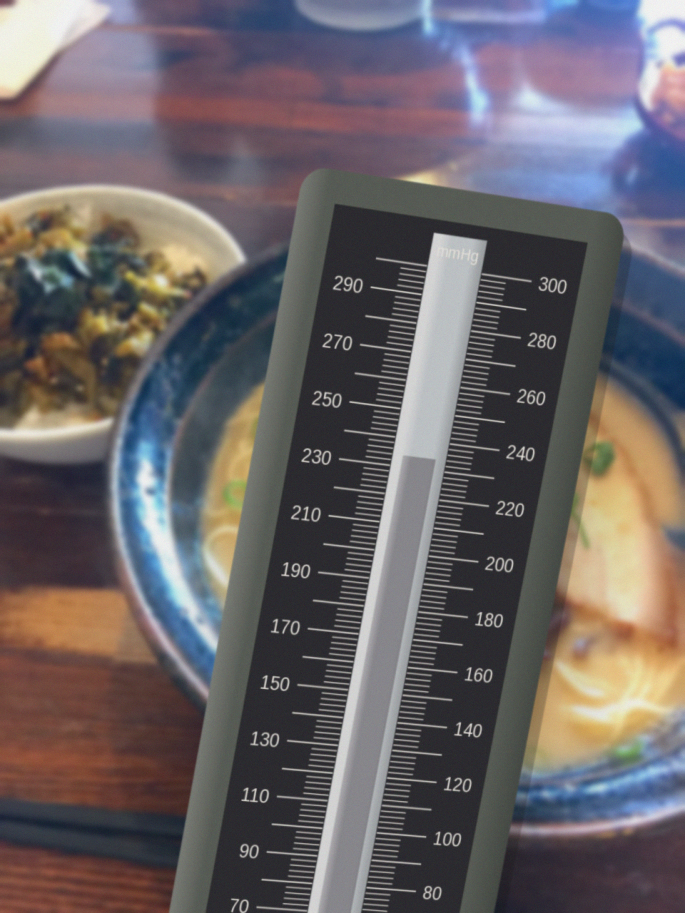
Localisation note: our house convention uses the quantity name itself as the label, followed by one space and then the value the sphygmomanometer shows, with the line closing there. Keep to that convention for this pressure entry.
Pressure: 234 mmHg
